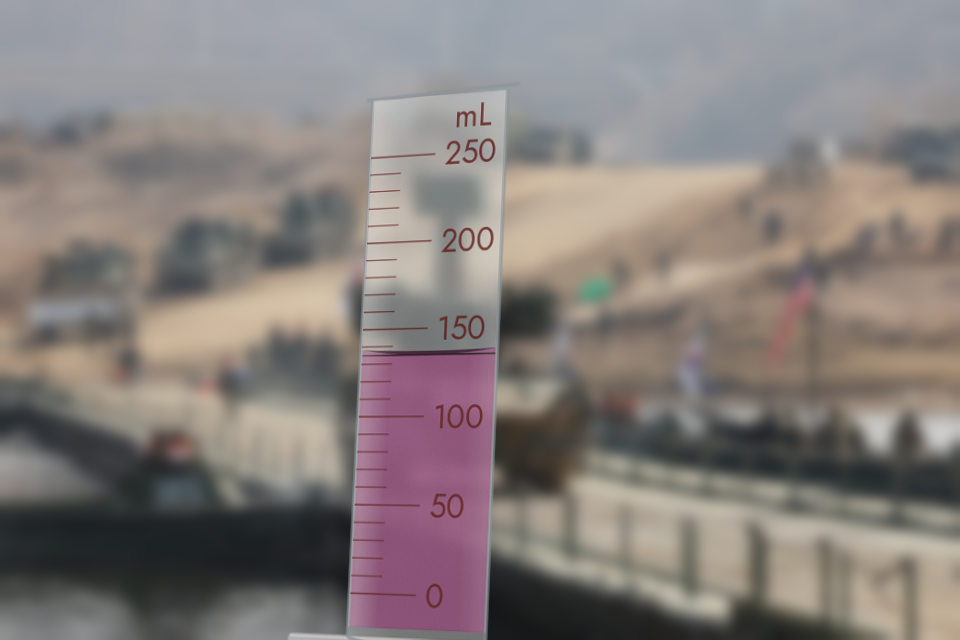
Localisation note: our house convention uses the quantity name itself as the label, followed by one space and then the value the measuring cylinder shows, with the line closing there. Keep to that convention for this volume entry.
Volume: 135 mL
